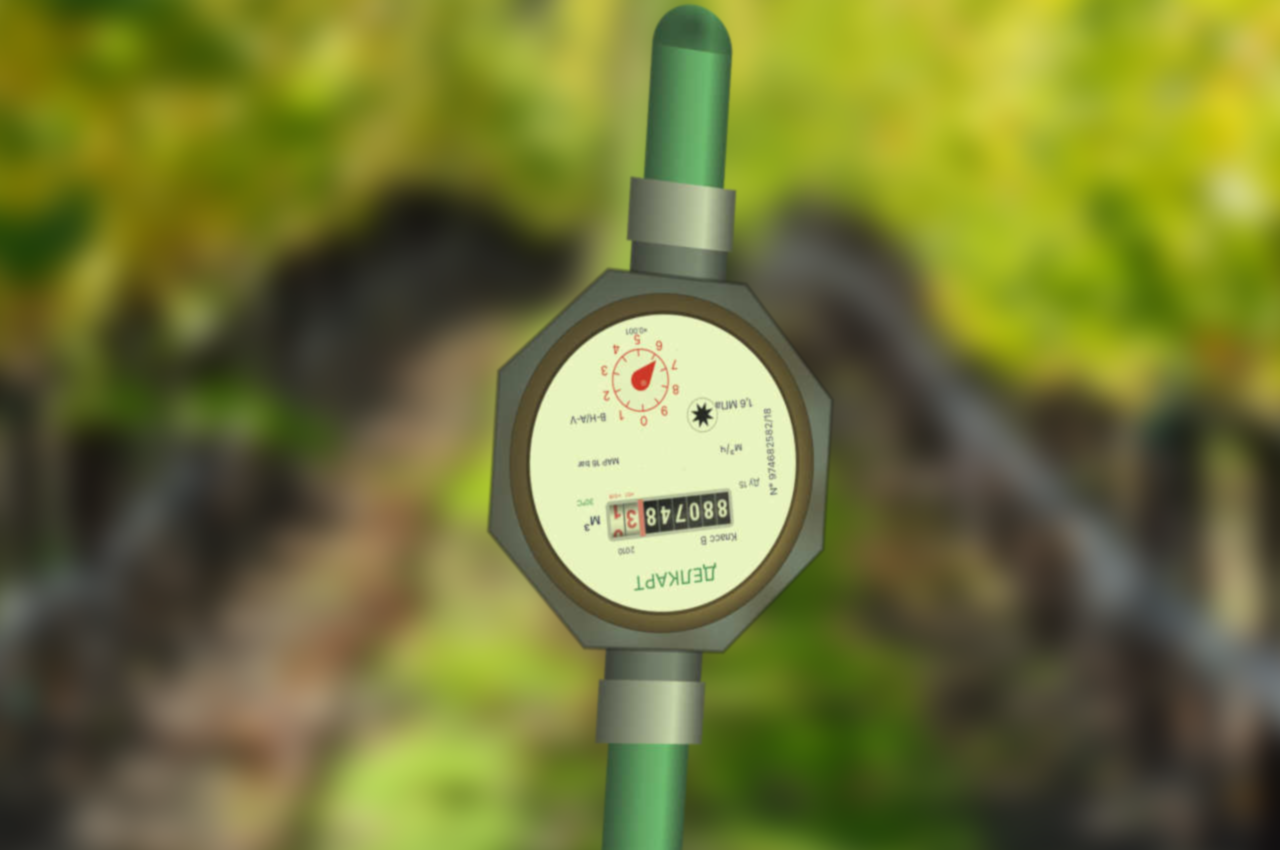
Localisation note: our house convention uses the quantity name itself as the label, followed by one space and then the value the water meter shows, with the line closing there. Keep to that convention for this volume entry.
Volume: 880748.306 m³
